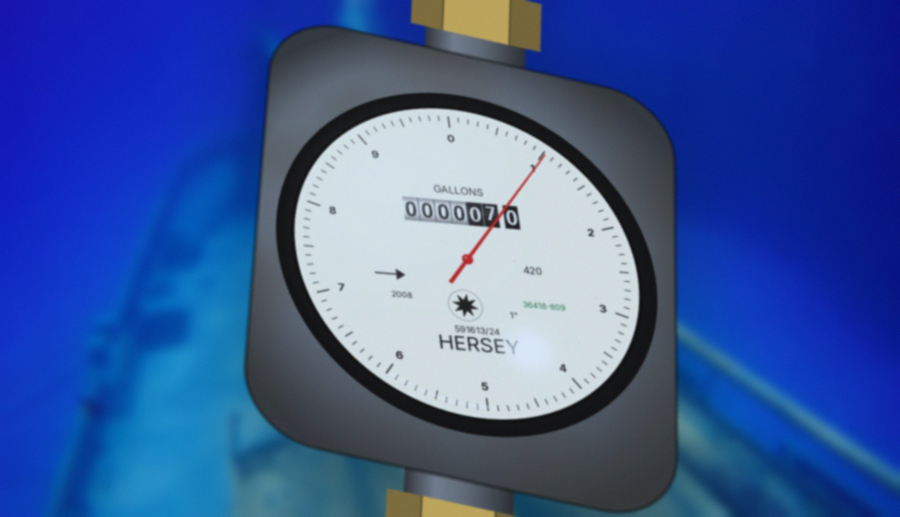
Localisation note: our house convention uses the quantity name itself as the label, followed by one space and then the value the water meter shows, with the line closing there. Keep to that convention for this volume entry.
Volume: 71.0 gal
